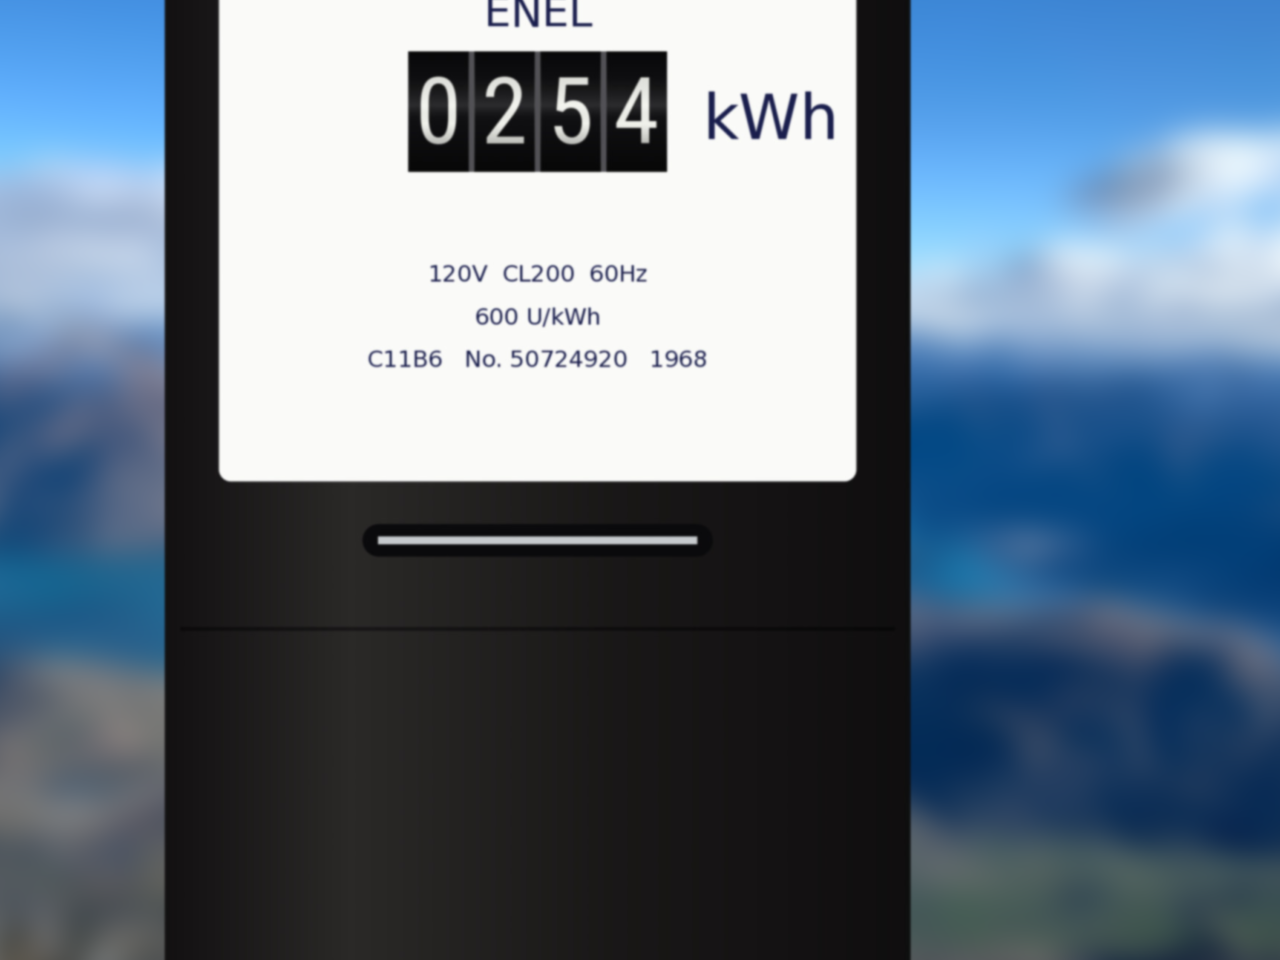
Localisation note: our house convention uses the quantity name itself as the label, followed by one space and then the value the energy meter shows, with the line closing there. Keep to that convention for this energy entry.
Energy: 254 kWh
